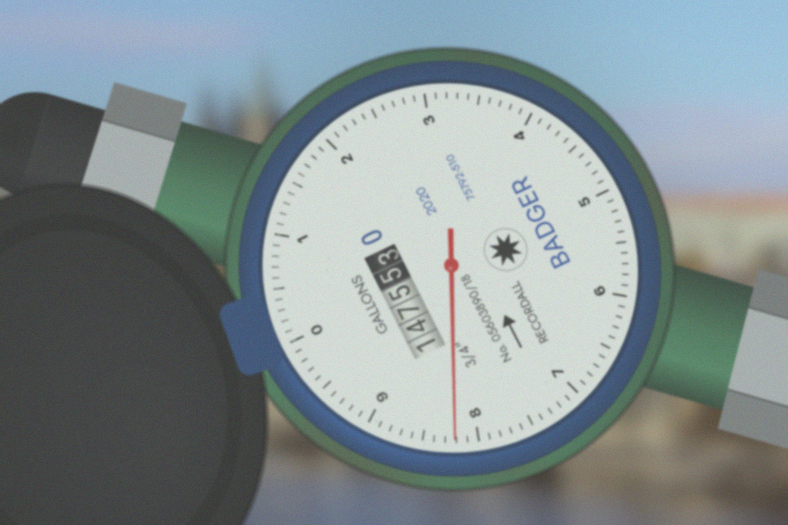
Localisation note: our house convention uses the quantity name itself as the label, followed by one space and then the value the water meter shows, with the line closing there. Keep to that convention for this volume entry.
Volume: 1475528.2 gal
